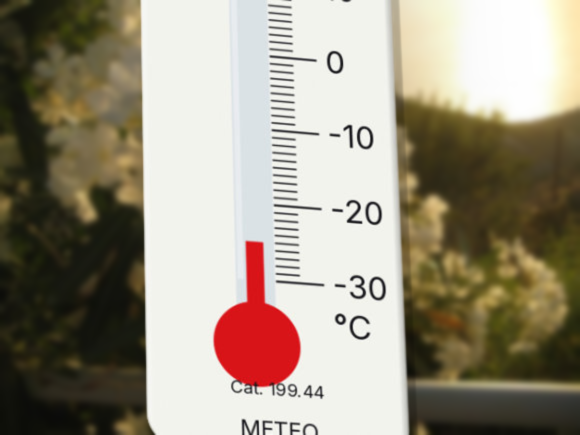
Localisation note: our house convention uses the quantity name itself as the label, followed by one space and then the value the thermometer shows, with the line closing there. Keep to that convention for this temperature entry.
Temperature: -25 °C
